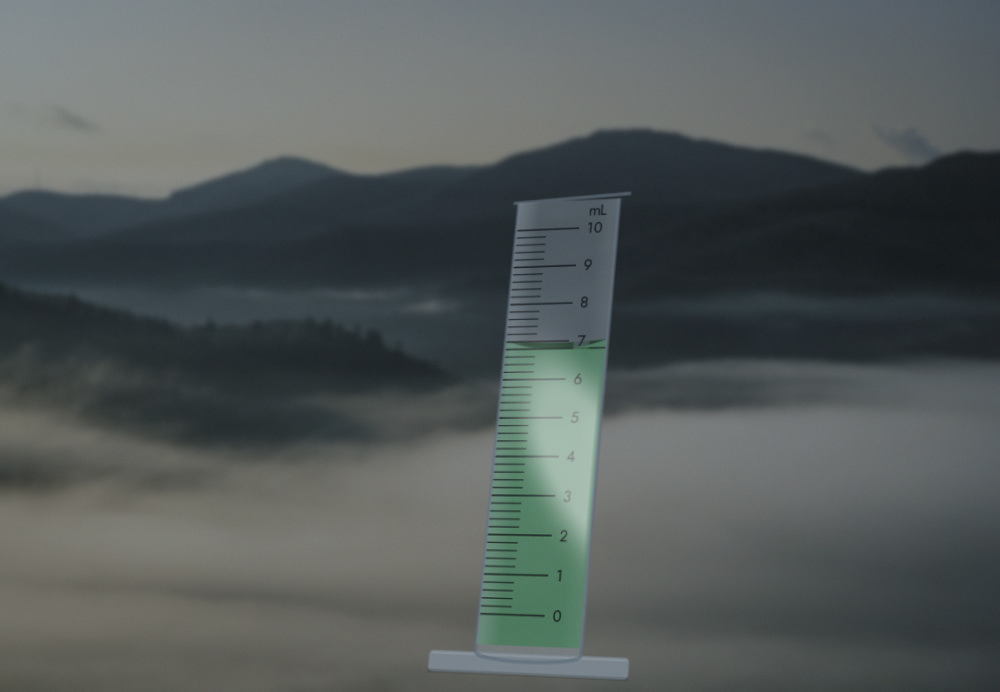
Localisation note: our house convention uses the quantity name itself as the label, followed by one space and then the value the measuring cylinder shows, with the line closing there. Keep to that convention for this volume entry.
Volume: 6.8 mL
